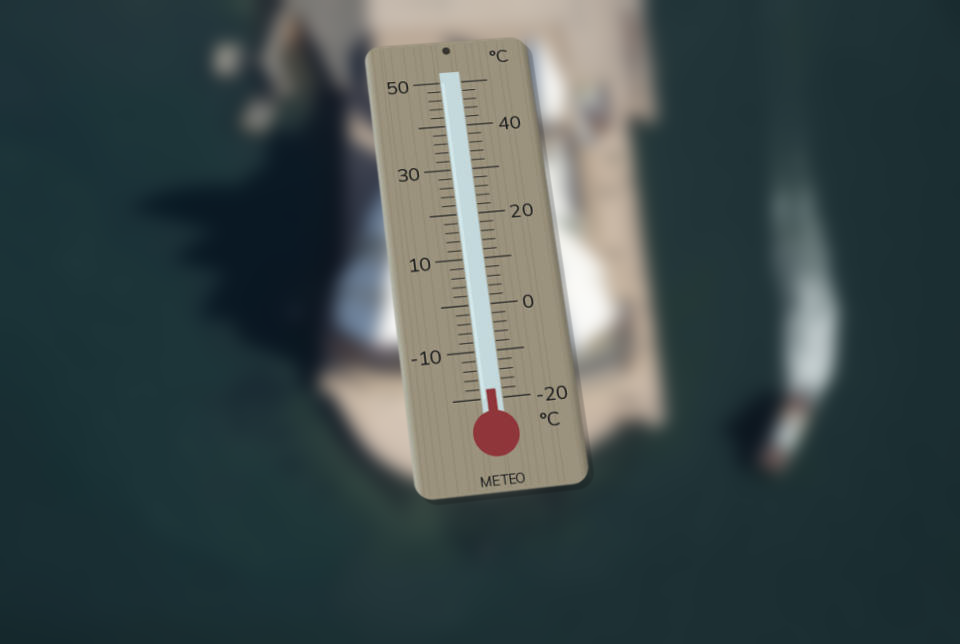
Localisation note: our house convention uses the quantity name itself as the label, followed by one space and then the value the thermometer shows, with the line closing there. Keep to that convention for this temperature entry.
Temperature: -18 °C
